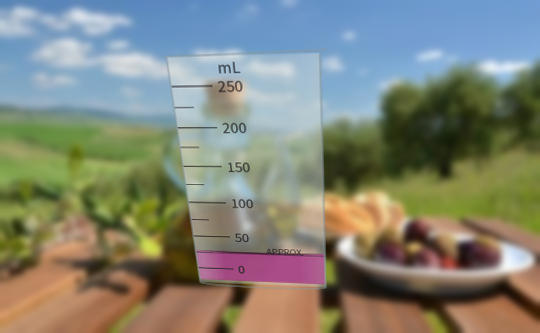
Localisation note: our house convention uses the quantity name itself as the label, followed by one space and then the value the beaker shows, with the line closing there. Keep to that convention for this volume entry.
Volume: 25 mL
